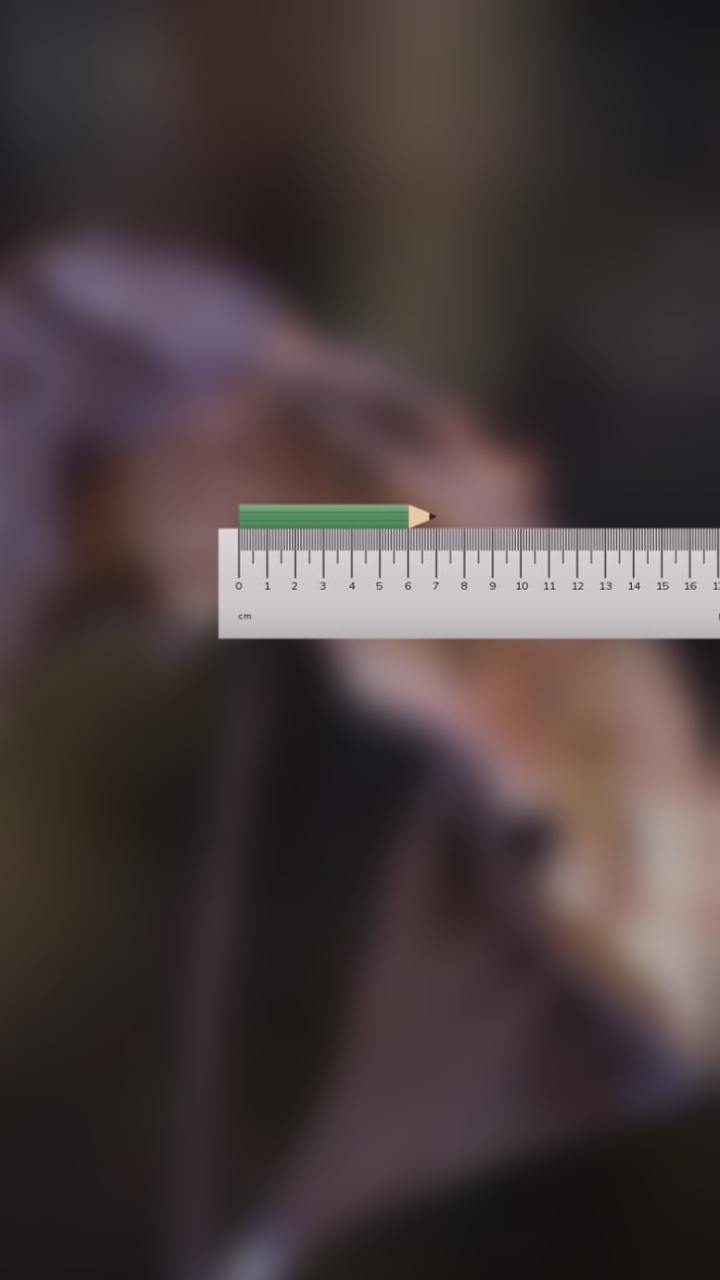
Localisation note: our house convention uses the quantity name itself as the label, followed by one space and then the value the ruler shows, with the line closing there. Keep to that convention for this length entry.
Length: 7 cm
